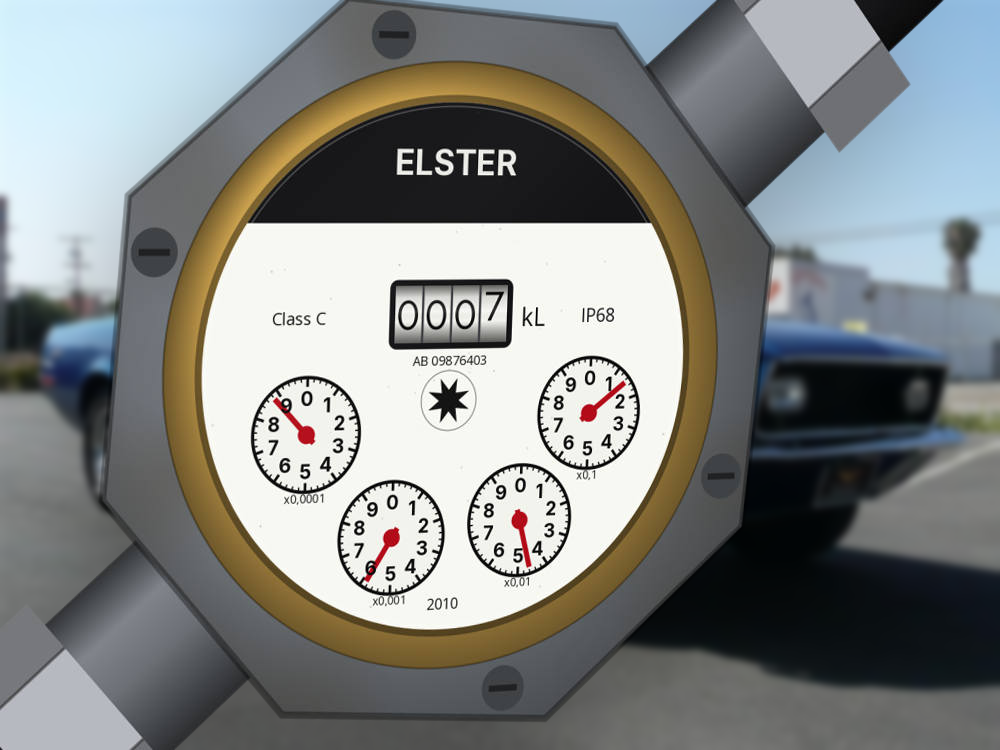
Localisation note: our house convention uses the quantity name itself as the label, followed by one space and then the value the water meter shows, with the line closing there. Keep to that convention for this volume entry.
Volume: 7.1458 kL
